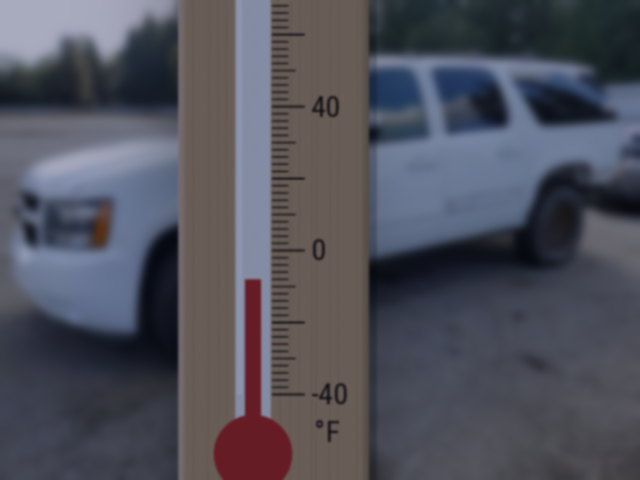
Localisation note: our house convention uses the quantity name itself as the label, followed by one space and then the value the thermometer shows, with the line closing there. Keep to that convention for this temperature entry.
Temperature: -8 °F
